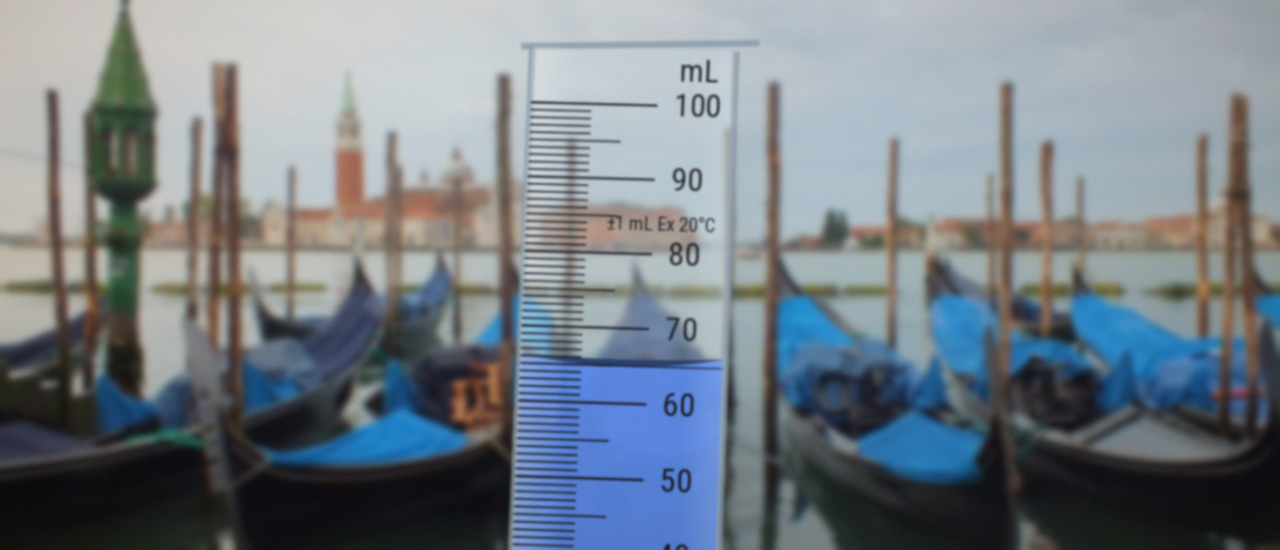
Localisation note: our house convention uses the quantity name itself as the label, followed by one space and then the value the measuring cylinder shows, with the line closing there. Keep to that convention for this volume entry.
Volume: 65 mL
